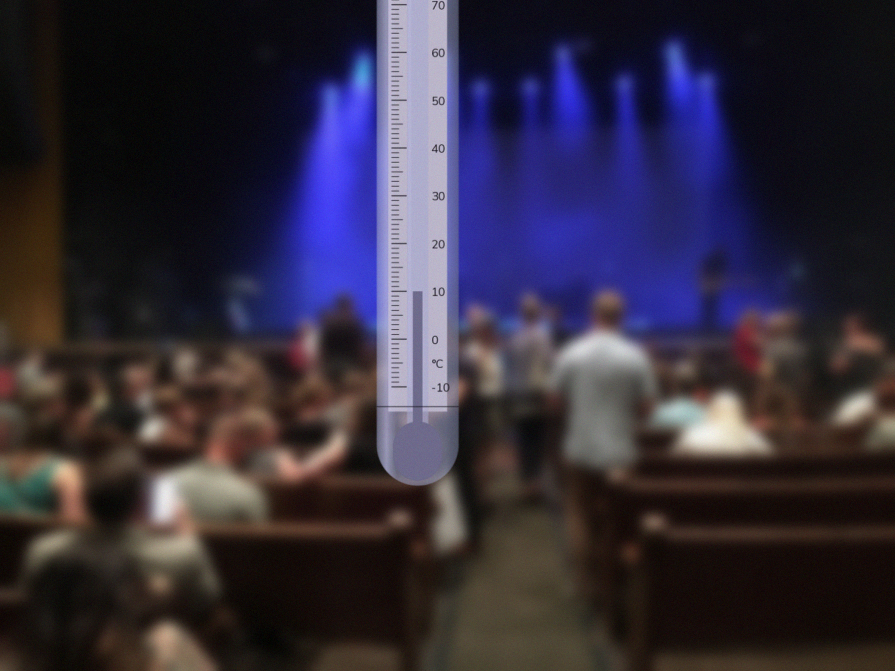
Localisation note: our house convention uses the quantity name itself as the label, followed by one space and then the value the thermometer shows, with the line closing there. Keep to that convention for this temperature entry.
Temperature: 10 °C
